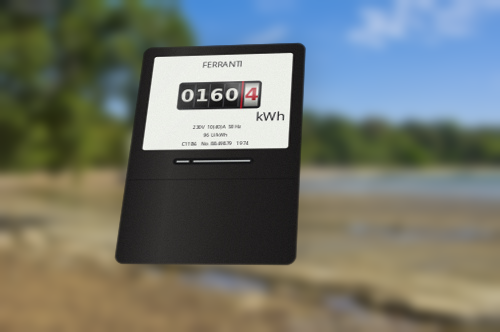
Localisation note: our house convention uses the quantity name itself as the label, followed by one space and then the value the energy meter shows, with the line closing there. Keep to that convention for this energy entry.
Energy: 160.4 kWh
